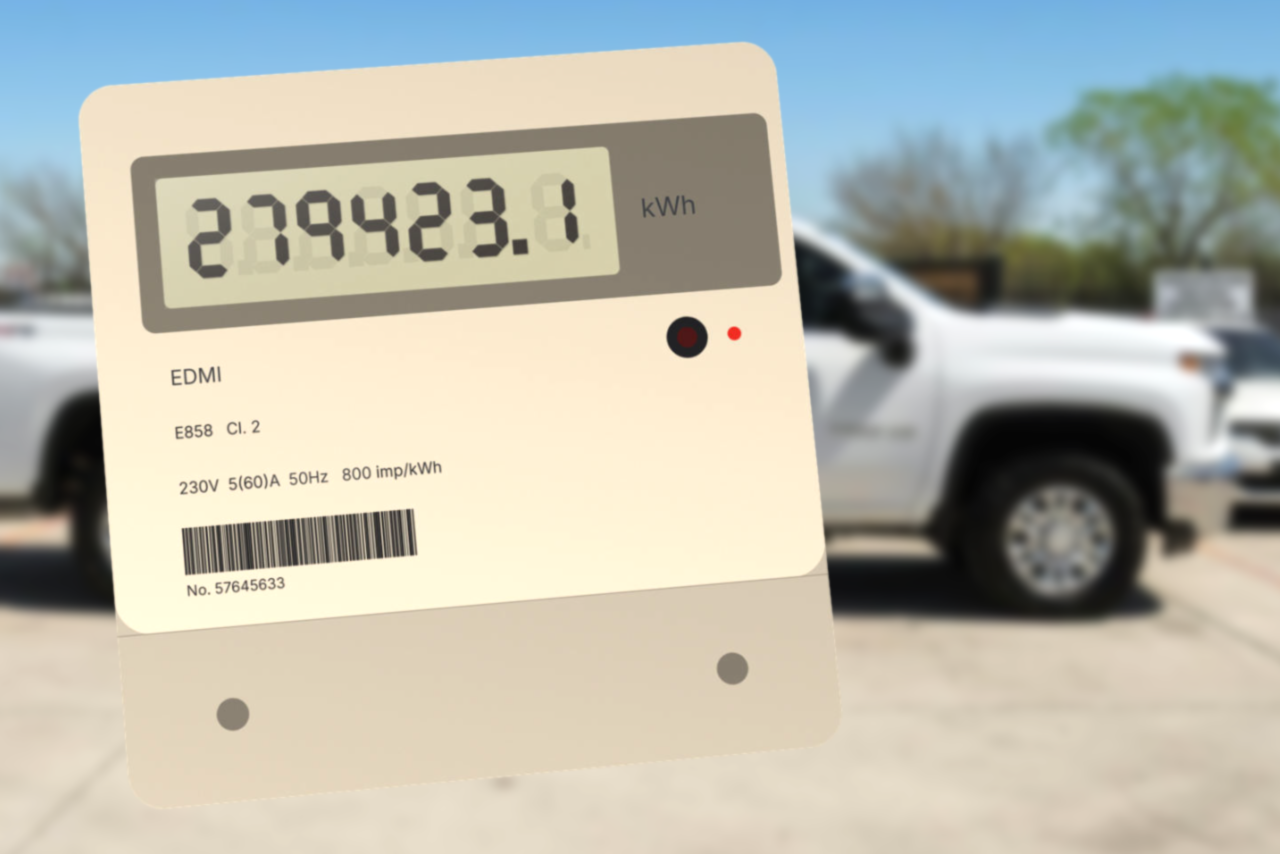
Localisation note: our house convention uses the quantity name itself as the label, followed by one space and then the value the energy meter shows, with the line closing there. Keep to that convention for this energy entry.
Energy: 279423.1 kWh
